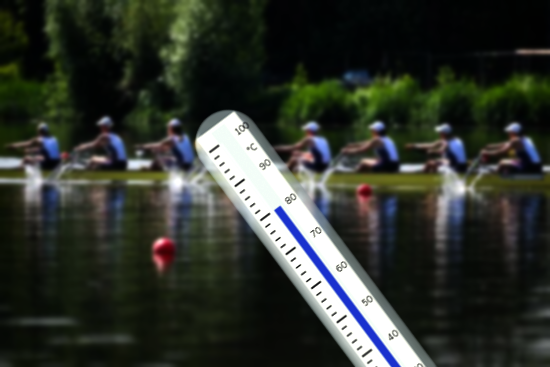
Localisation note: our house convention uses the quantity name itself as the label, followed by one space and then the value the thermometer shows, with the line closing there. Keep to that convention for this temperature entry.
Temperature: 80 °C
